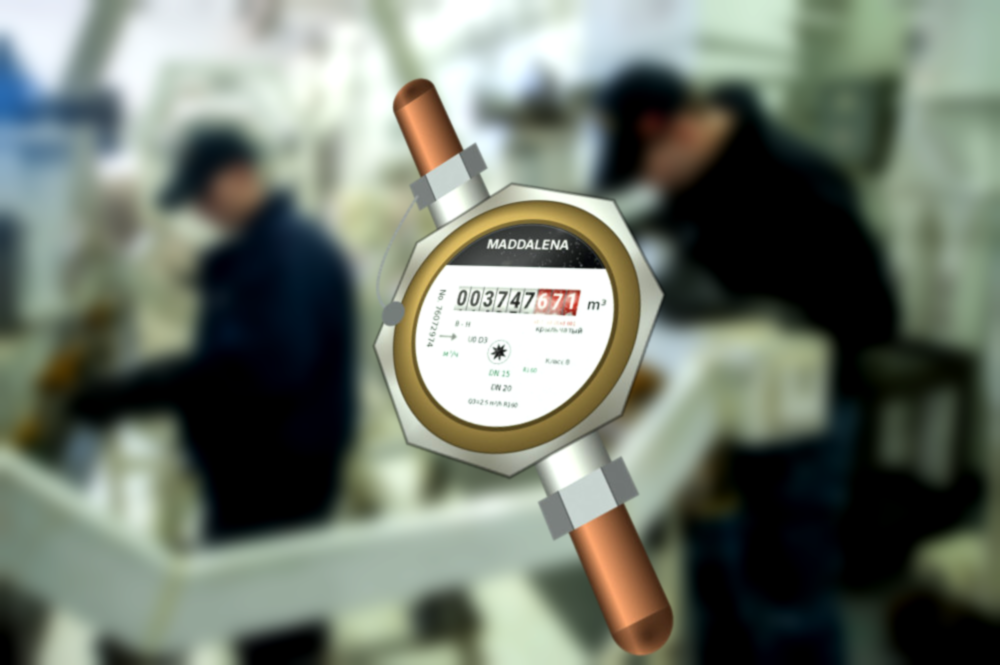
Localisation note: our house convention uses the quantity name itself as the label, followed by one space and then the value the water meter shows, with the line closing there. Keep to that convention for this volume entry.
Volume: 3747.671 m³
